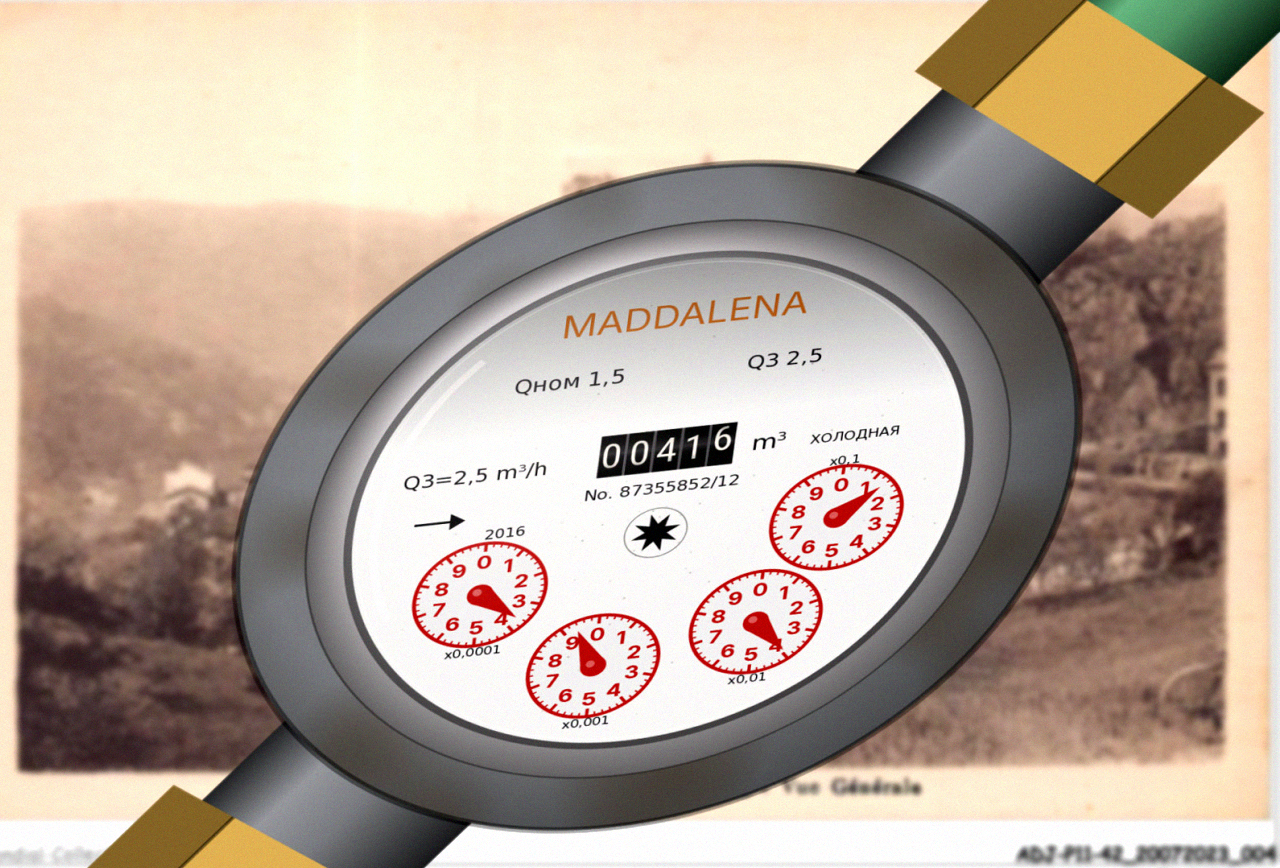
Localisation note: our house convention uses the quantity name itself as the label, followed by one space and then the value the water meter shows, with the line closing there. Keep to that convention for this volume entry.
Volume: 416.1393 m³
